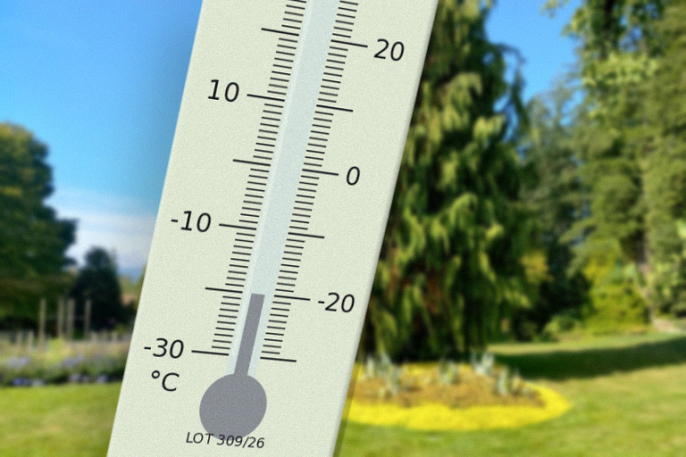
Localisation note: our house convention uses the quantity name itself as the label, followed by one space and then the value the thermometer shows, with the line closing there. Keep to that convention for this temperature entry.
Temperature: -20 °C
